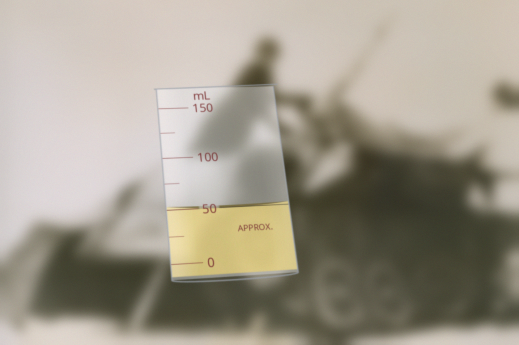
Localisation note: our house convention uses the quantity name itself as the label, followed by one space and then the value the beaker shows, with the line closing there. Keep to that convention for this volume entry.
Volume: 50 mL
